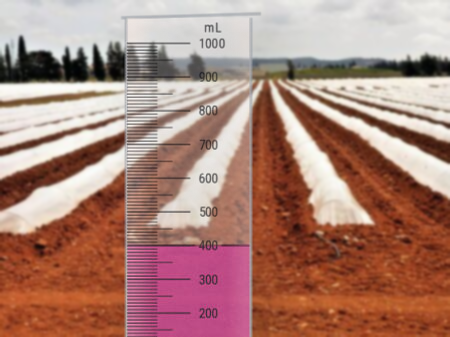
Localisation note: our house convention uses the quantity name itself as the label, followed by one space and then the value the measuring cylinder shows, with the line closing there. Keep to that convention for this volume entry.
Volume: 400 mL
